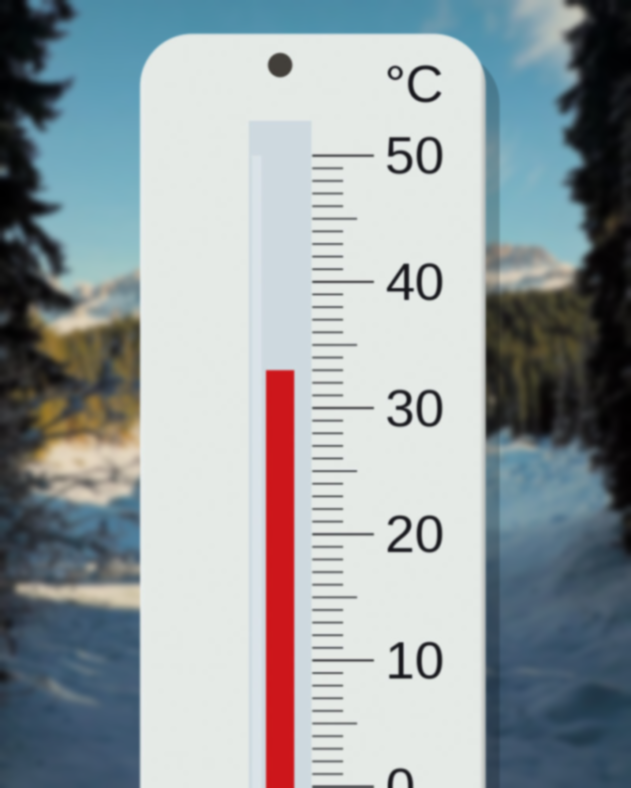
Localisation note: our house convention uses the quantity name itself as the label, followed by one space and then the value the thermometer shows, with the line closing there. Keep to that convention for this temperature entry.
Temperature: 33 °C
